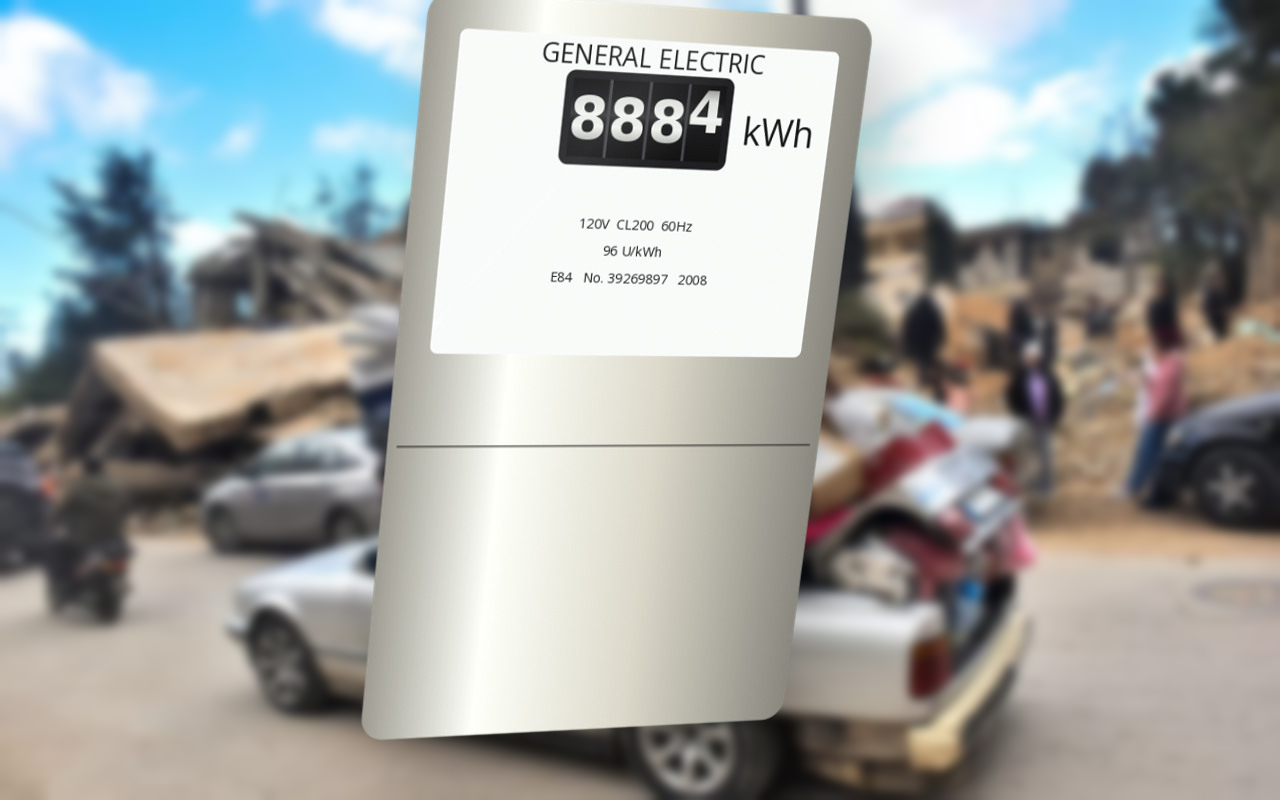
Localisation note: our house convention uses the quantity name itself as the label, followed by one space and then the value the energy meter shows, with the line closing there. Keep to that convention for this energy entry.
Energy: 8884 kWh
